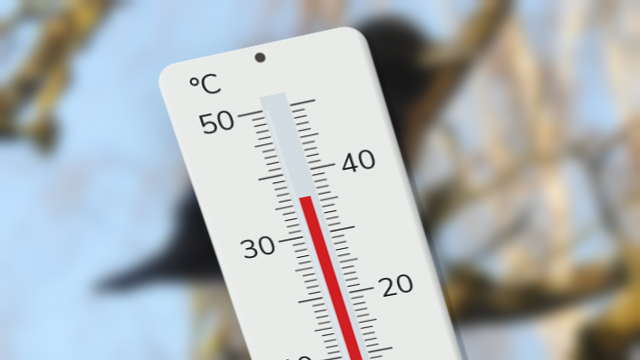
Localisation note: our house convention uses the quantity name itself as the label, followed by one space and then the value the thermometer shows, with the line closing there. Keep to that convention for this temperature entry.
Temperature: 36 °C
